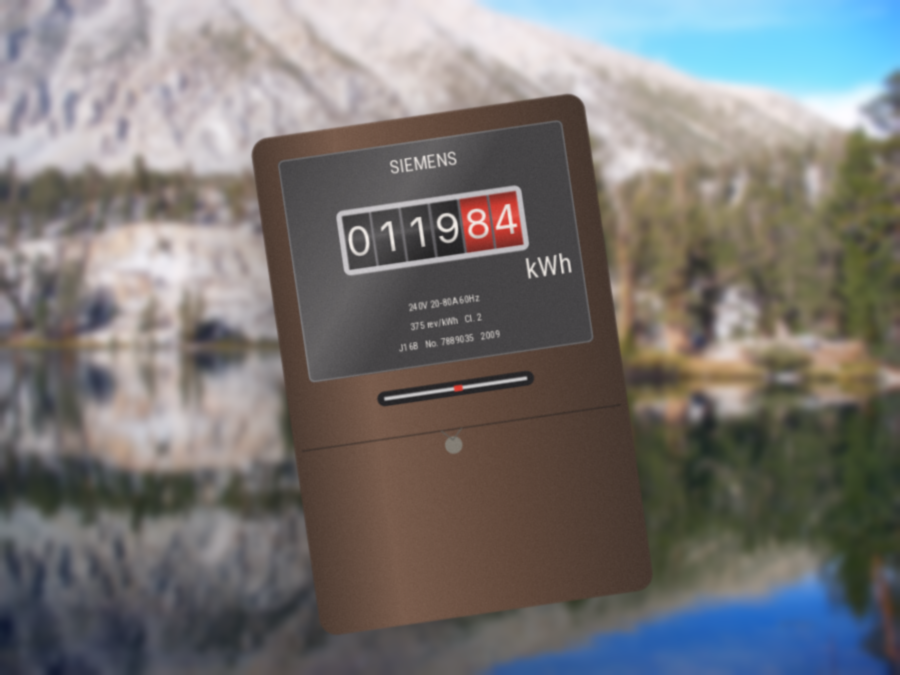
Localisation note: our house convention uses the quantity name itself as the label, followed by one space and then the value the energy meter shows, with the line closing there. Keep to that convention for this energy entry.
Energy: 119.84 kWh
